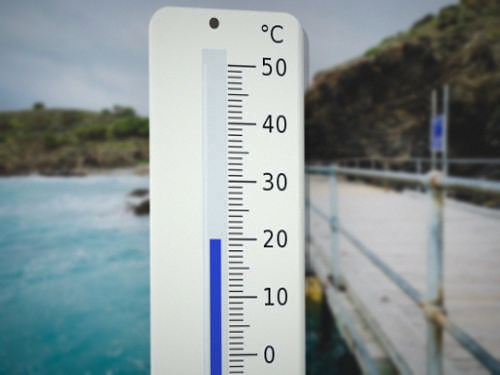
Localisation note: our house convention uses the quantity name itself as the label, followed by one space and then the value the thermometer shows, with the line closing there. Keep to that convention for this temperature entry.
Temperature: 20 °C
